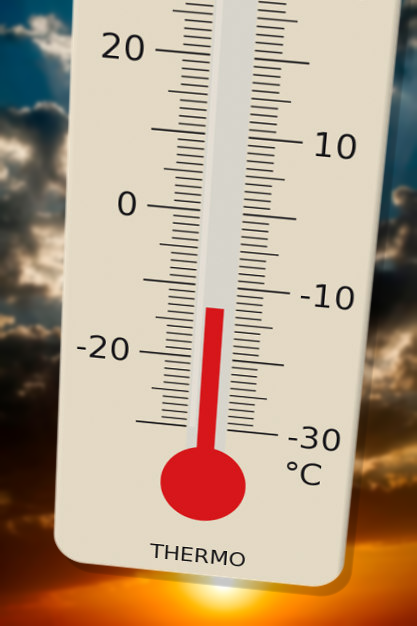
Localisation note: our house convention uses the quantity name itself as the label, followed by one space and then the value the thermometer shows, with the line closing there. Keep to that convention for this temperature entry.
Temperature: -13 °C
